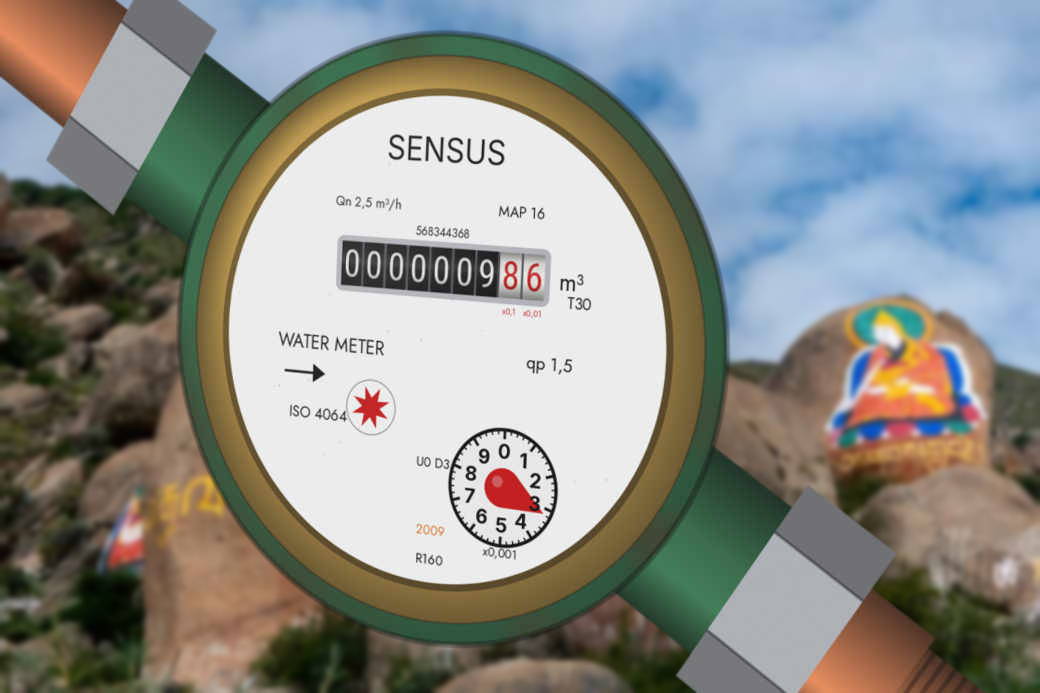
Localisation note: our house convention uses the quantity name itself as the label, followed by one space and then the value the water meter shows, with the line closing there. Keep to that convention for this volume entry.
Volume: 9.863 m³
